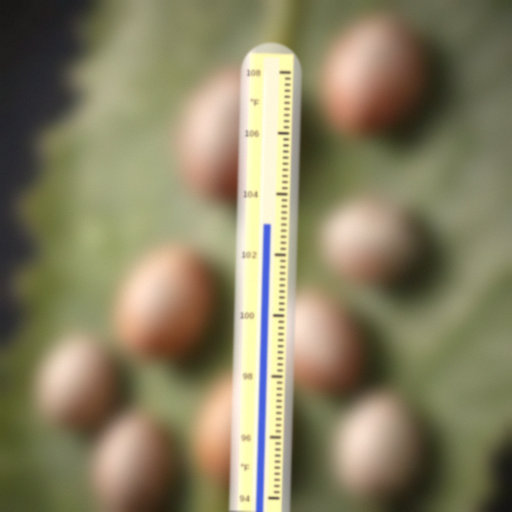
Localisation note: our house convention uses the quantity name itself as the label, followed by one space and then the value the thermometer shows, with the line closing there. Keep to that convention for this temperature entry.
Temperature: 103 °F
